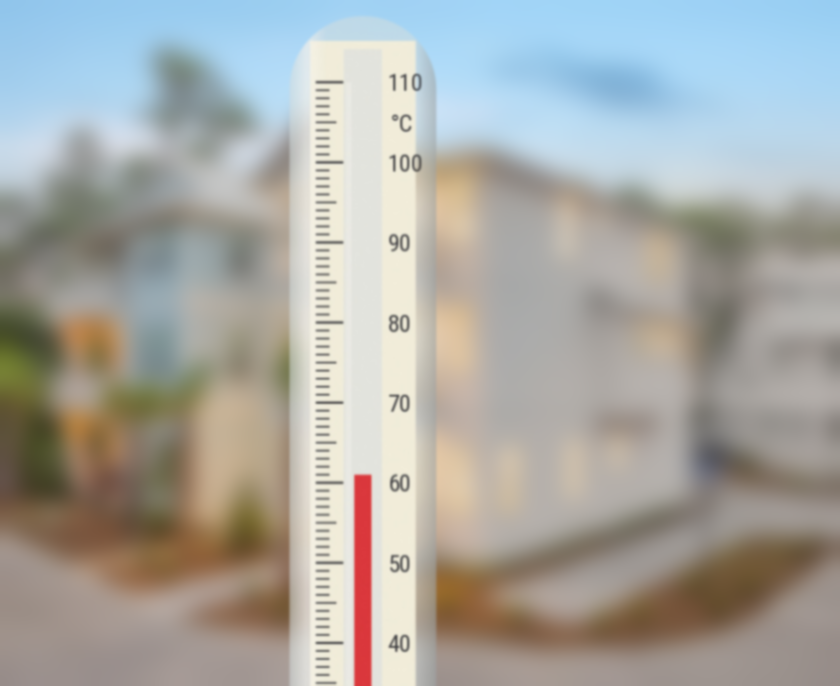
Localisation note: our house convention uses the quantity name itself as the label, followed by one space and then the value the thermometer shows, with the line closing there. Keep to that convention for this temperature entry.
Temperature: 61 °C
